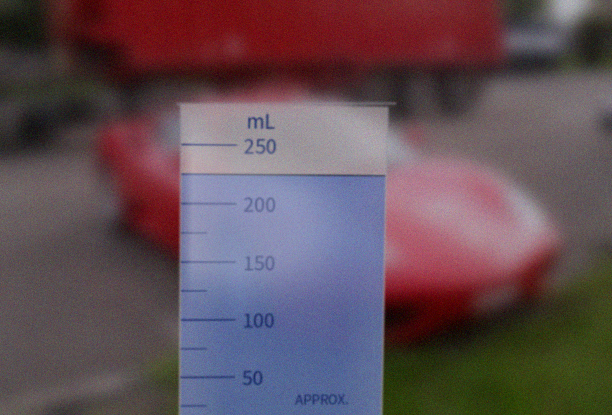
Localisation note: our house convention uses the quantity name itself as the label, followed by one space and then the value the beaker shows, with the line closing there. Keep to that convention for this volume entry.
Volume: 225 mL
